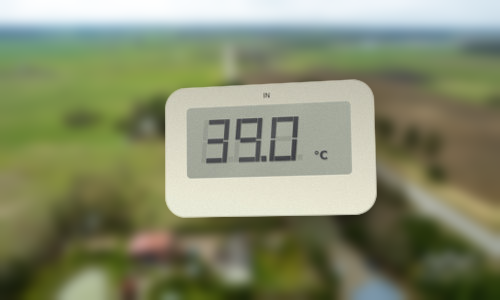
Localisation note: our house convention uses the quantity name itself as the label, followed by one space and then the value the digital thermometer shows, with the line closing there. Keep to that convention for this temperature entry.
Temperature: 39.0 °C
